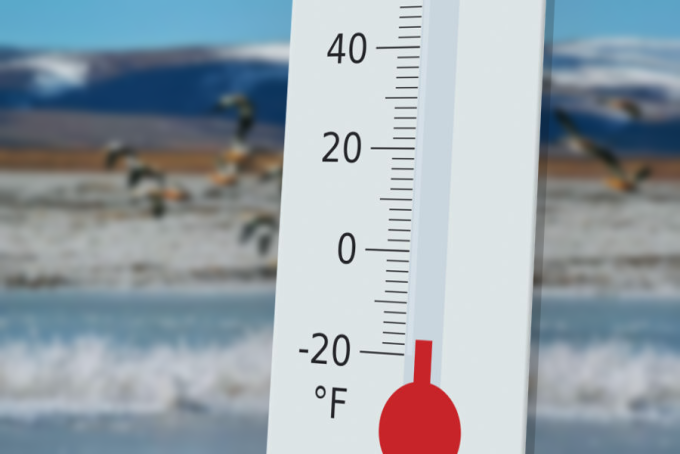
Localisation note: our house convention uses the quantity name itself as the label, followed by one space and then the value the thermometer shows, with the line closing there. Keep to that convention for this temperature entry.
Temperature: -17 °F
